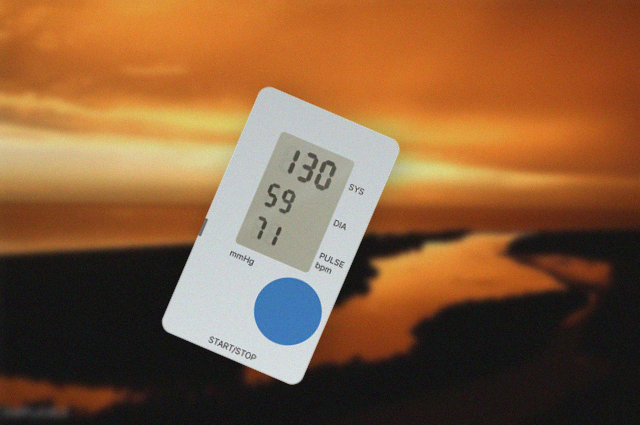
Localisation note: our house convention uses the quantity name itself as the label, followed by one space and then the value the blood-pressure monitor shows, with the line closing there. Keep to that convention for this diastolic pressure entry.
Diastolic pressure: 59 mmHg
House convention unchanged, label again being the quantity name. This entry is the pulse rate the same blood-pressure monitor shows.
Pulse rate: 71 bpm
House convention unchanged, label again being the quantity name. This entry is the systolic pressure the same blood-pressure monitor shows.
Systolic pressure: 130 mmHg
